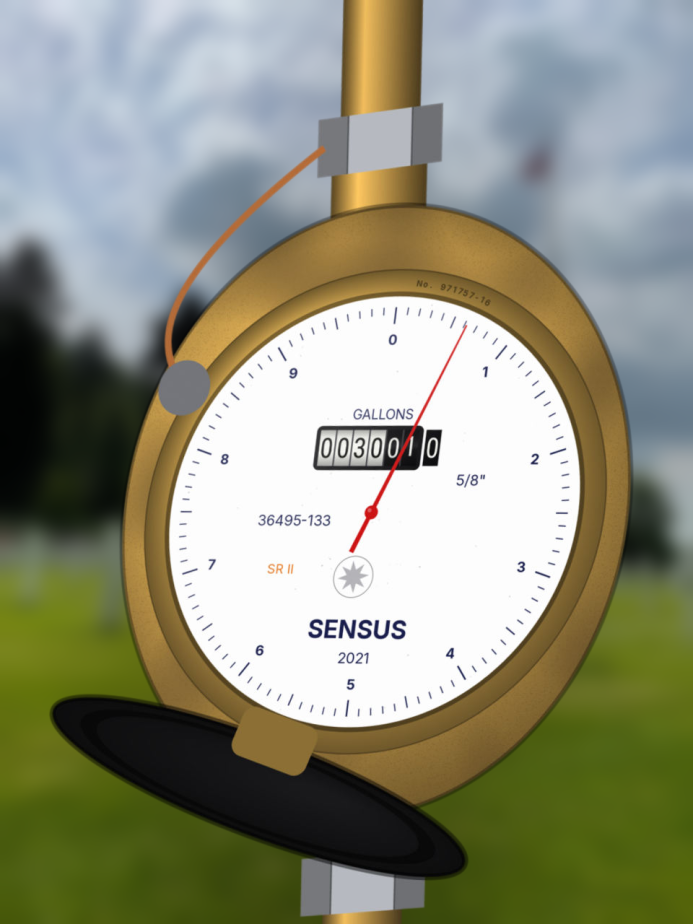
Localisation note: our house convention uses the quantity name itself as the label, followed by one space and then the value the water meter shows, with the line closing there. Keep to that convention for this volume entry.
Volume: 30010.6 gal
